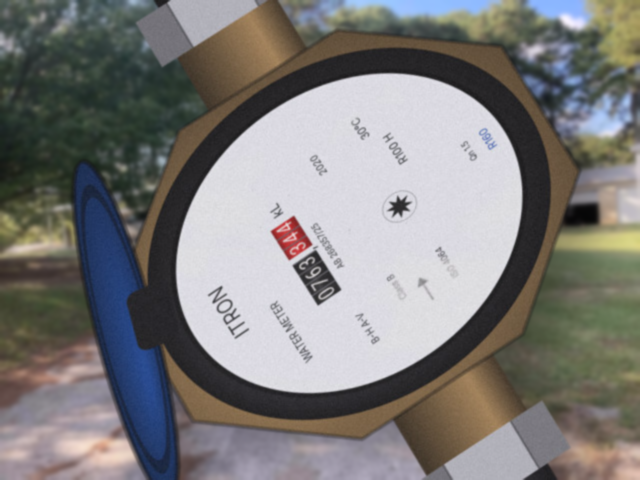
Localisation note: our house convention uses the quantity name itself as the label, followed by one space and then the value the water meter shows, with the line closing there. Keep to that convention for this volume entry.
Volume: 763.344 kL
